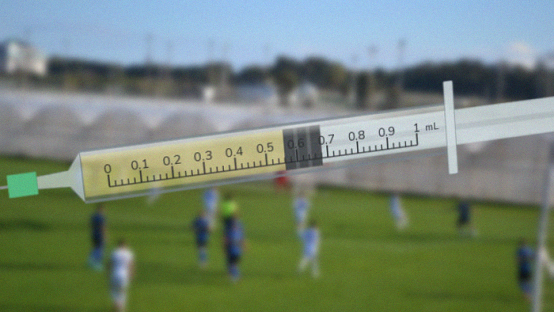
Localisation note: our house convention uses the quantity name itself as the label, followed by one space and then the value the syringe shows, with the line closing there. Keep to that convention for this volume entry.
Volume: 0.56 mL
